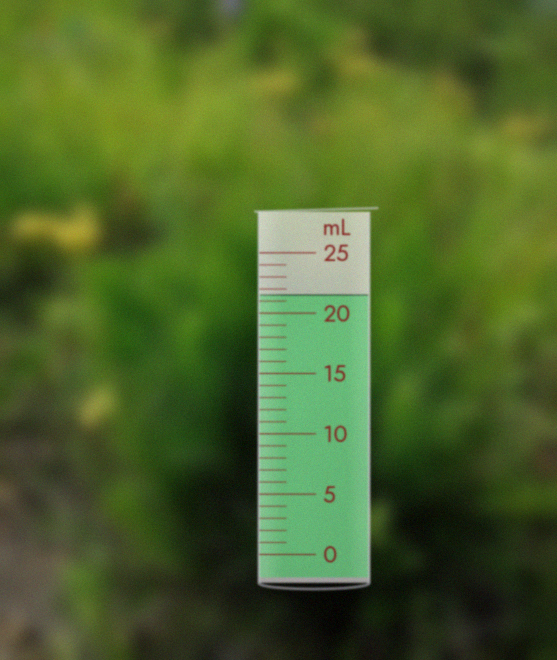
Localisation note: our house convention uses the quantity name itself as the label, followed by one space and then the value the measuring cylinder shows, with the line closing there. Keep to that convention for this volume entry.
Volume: 21.5 mL
